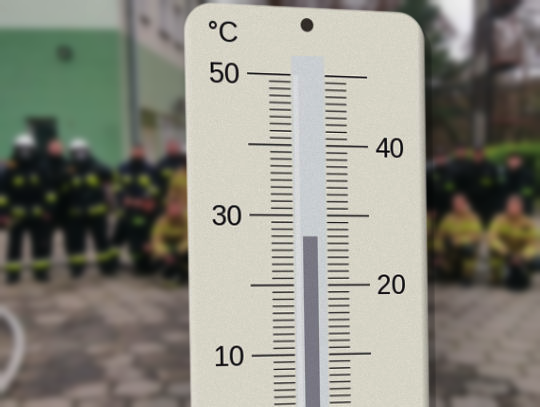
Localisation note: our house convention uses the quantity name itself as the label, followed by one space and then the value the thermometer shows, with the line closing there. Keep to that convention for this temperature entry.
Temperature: 27 °C
